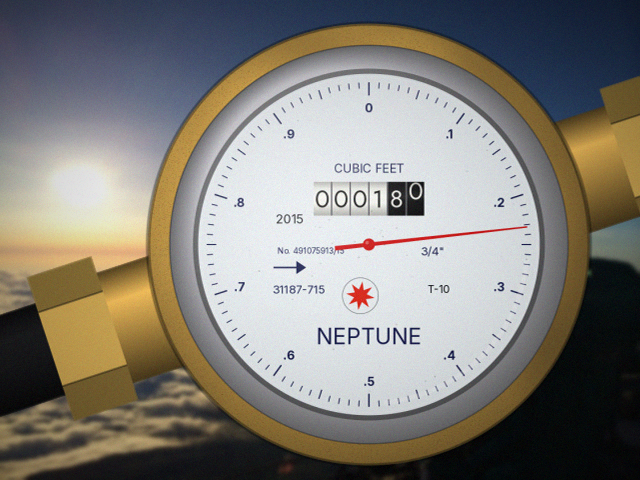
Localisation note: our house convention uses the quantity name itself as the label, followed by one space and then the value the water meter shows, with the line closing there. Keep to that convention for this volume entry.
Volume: 180.23 ft³
